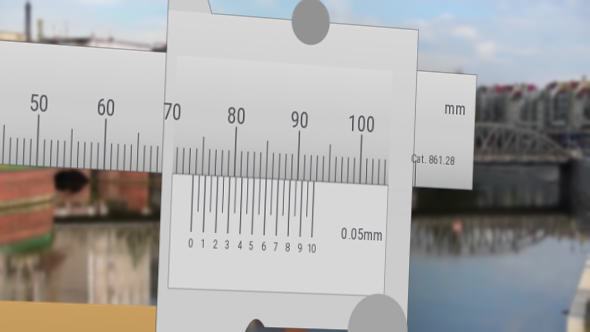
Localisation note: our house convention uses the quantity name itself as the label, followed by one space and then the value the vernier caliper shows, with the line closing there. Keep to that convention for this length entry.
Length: 73.6 mm
